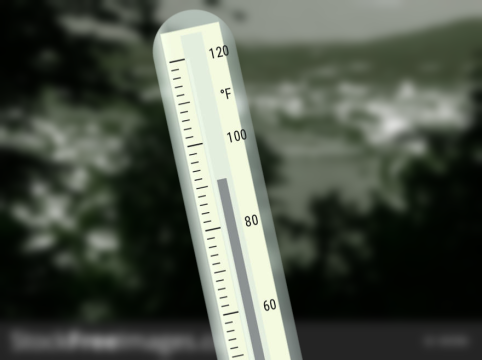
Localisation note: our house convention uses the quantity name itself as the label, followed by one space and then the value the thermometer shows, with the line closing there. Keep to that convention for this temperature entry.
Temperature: 91 °F
